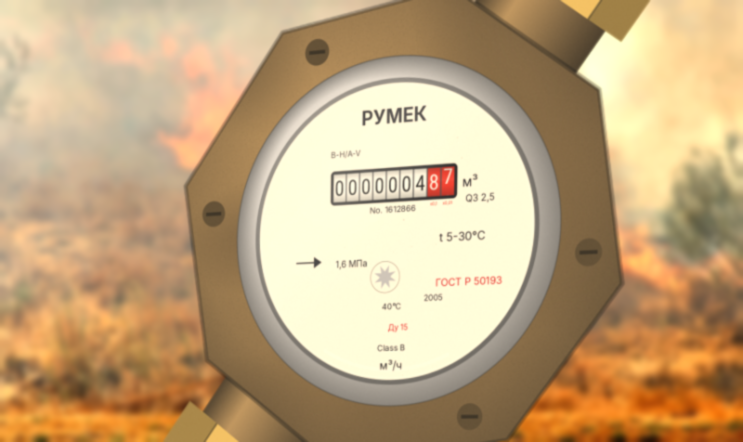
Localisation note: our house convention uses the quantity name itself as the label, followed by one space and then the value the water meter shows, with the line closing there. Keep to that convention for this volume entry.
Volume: 4.87 m³
